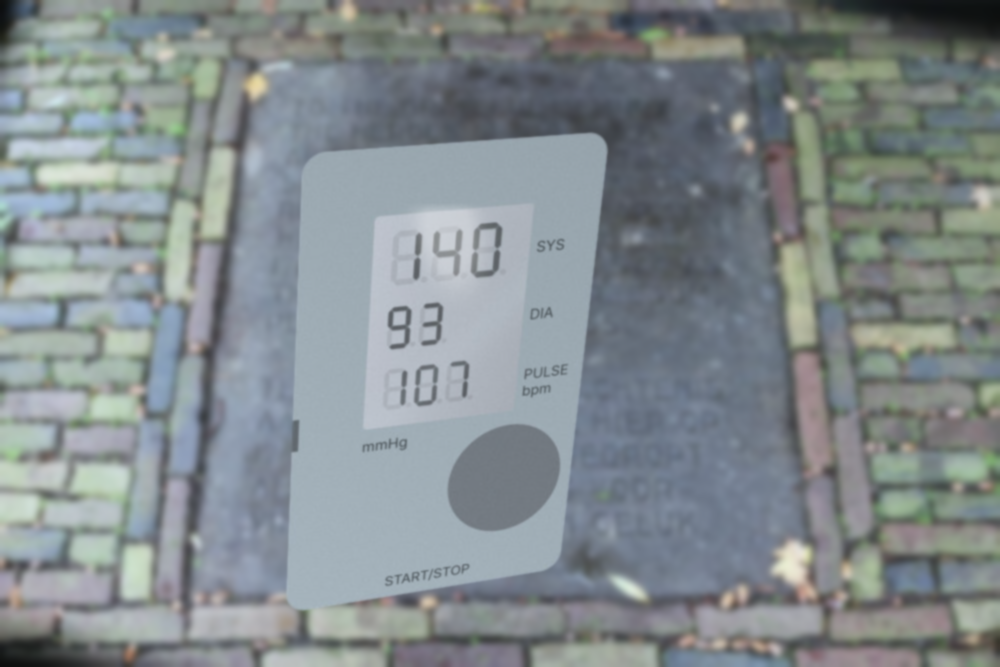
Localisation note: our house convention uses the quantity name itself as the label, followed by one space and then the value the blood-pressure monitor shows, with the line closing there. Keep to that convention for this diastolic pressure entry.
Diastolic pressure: 93 mmHg
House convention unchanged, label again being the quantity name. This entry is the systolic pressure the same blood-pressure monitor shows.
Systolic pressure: 140 mmHg
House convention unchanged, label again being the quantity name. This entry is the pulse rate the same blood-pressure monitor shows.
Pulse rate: 107 bpm
